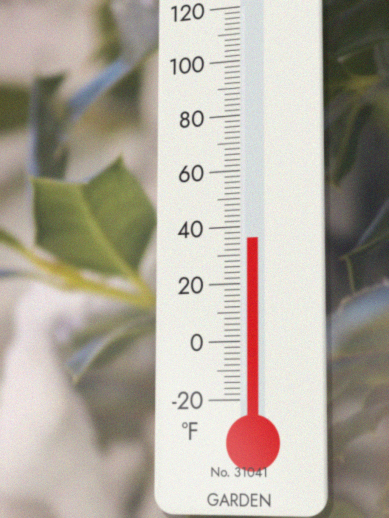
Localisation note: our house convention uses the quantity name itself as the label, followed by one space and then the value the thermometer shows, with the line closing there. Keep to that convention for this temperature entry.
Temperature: 36 °F
